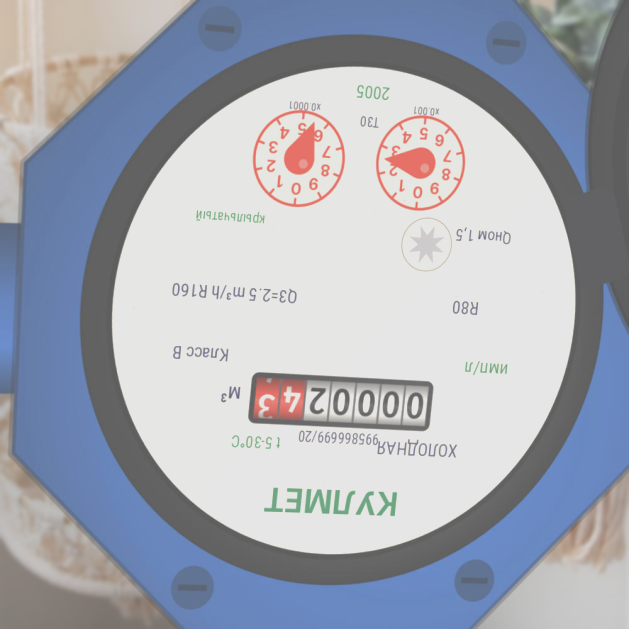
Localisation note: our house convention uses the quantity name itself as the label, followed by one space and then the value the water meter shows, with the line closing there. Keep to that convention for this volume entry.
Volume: 2.4325 m³
